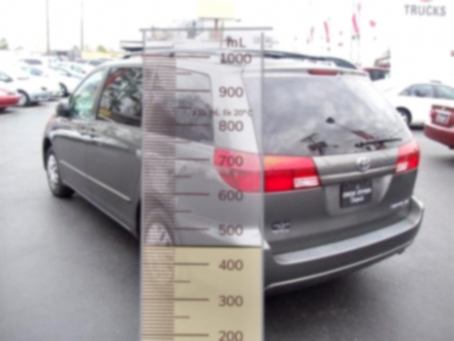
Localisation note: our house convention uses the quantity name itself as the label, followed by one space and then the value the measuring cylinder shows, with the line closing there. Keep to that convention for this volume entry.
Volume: 450 mL
